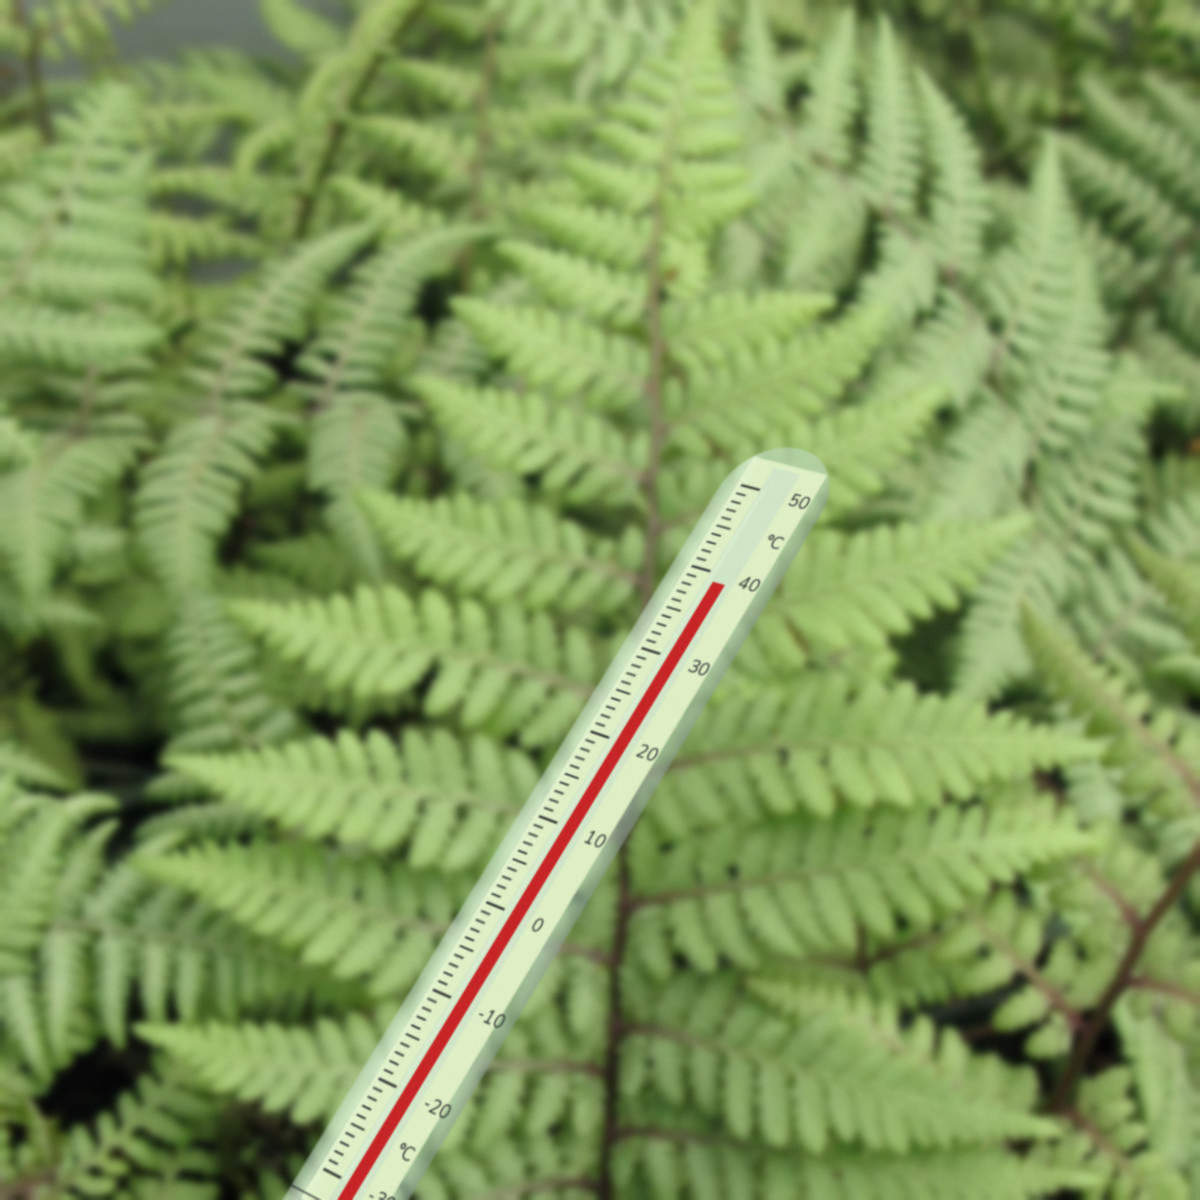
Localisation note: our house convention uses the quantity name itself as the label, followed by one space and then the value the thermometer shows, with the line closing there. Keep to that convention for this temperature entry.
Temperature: 39 °C
